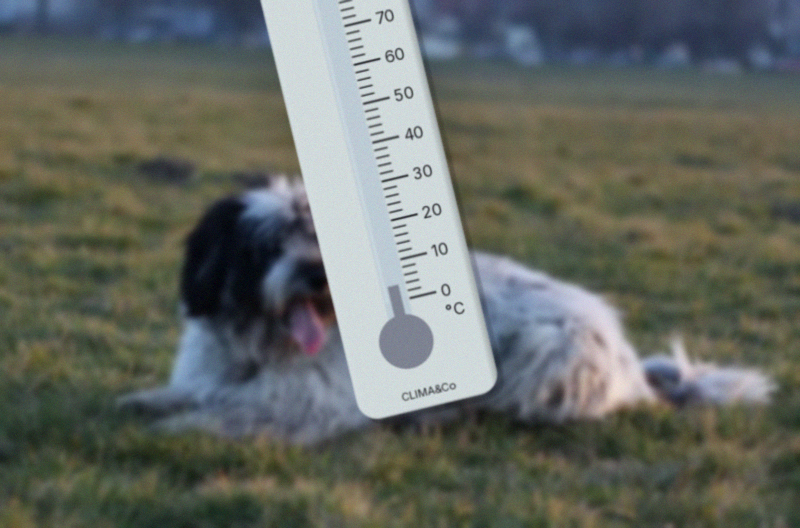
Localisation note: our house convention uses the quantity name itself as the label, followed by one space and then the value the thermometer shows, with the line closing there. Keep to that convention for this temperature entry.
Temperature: 4 °C
